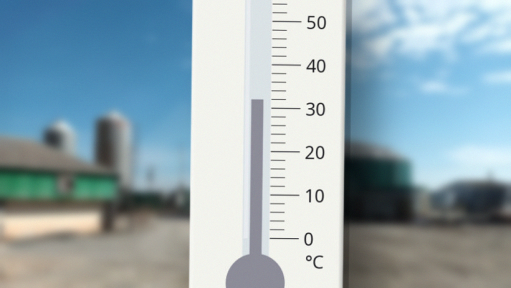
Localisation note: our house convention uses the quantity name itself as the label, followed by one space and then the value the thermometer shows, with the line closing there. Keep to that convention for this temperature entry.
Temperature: 32 °C
